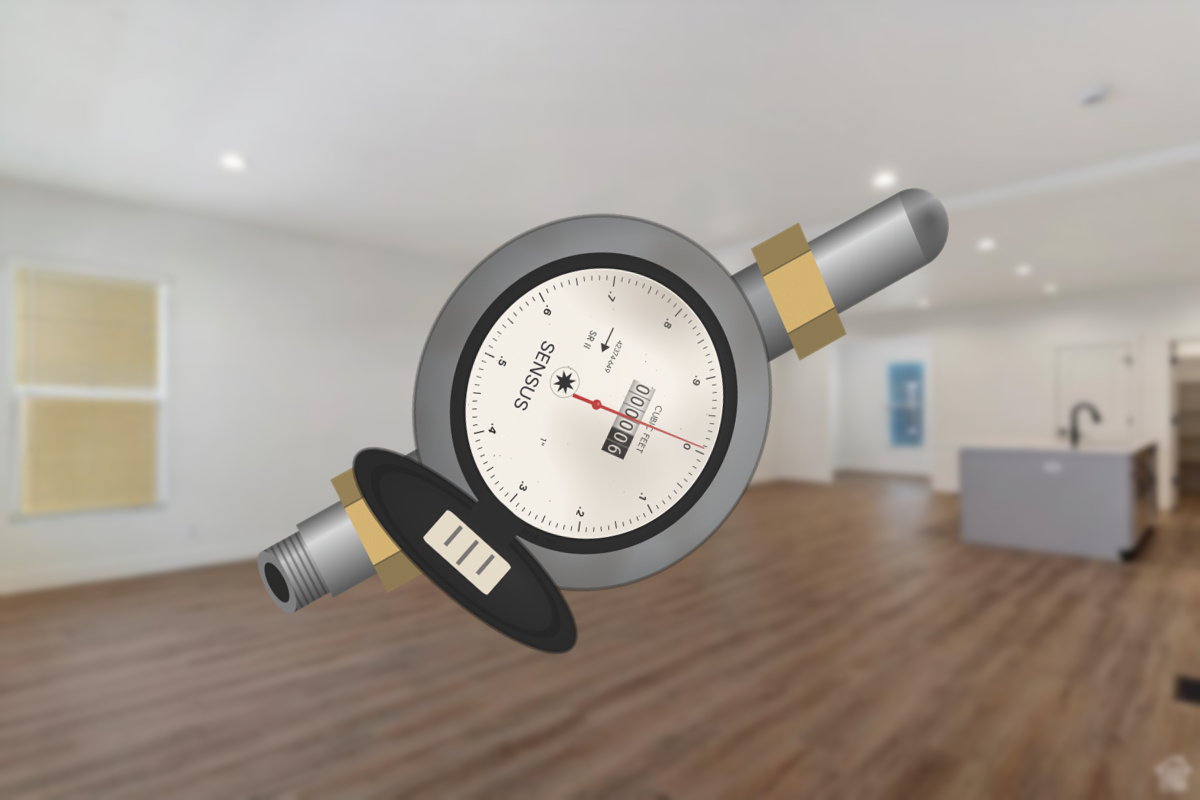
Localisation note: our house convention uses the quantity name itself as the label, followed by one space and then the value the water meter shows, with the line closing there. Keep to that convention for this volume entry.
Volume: 5.99 ft³
